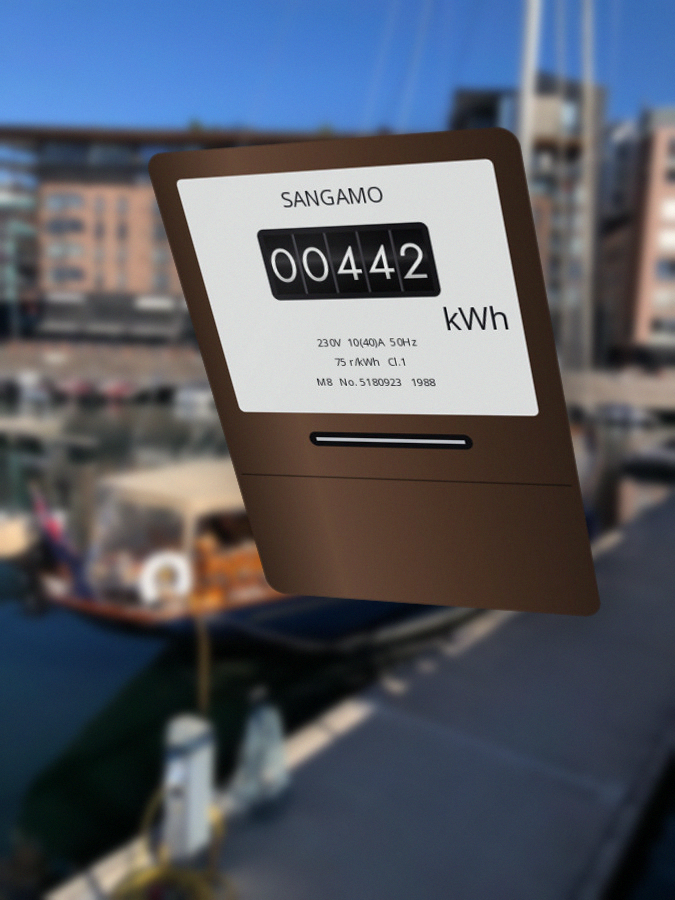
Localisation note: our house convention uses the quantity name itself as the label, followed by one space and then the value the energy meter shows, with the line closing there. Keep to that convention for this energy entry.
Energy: 442 kWh
